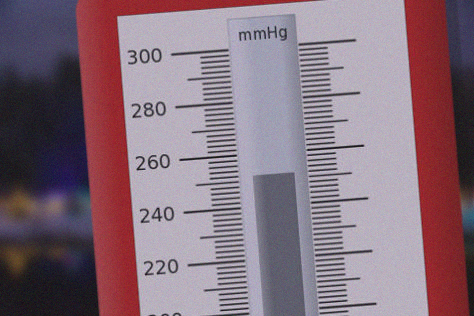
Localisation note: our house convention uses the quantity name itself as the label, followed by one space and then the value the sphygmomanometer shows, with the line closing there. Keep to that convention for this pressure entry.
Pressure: 252 mmHg
